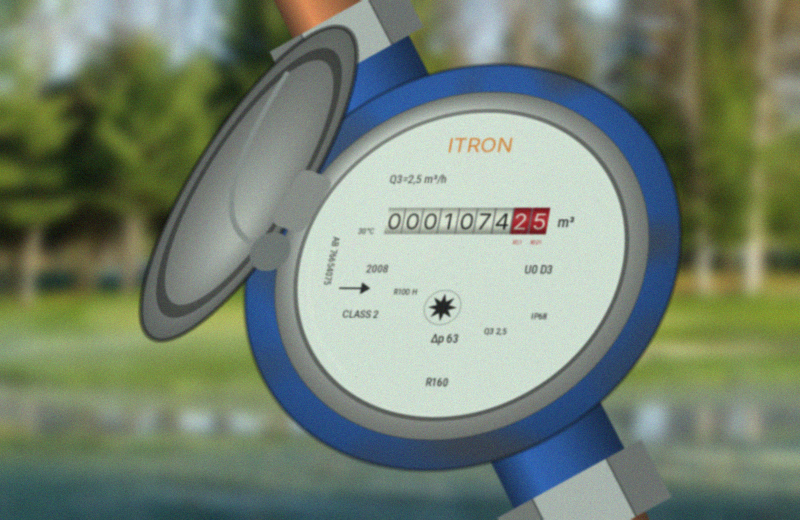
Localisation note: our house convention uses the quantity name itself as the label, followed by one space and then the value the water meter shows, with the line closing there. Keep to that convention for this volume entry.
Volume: 1074.25 m³
